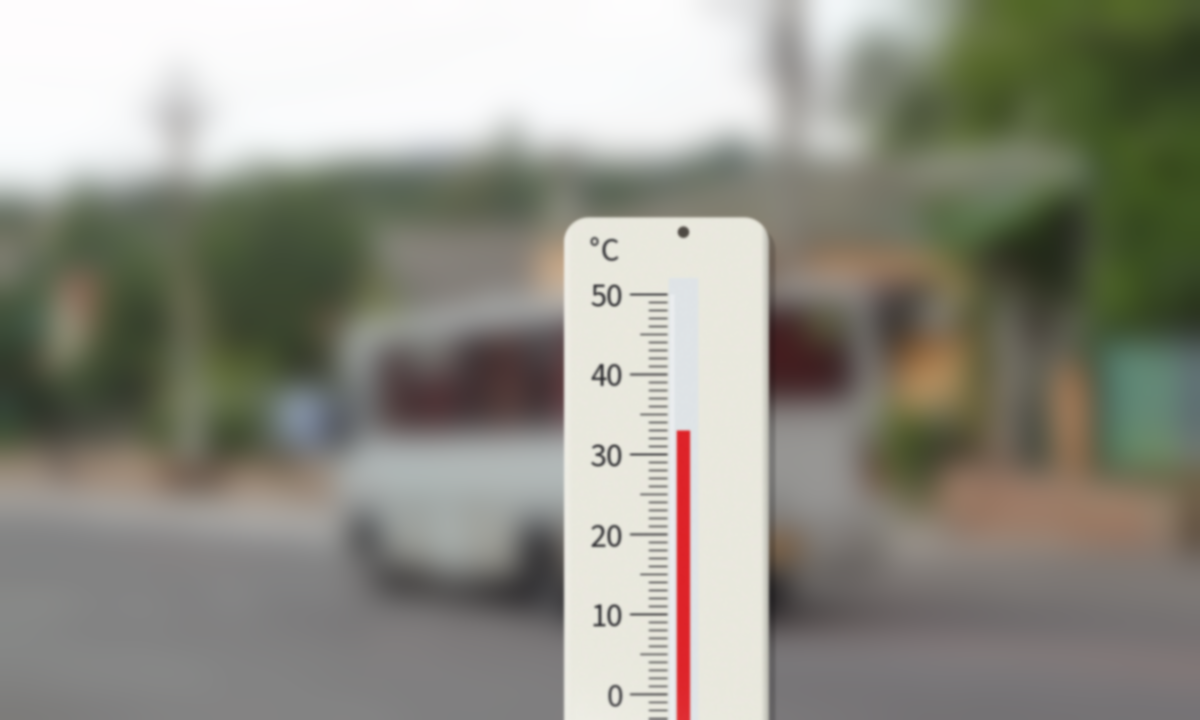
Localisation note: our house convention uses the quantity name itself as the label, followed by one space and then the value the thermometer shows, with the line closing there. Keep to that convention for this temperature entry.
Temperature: 33 °C
